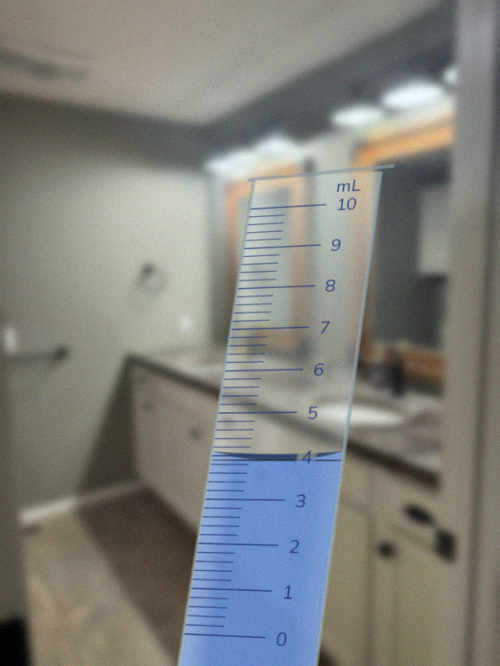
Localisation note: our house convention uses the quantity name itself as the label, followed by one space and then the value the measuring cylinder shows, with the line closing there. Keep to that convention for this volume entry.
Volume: 3.9 mL
